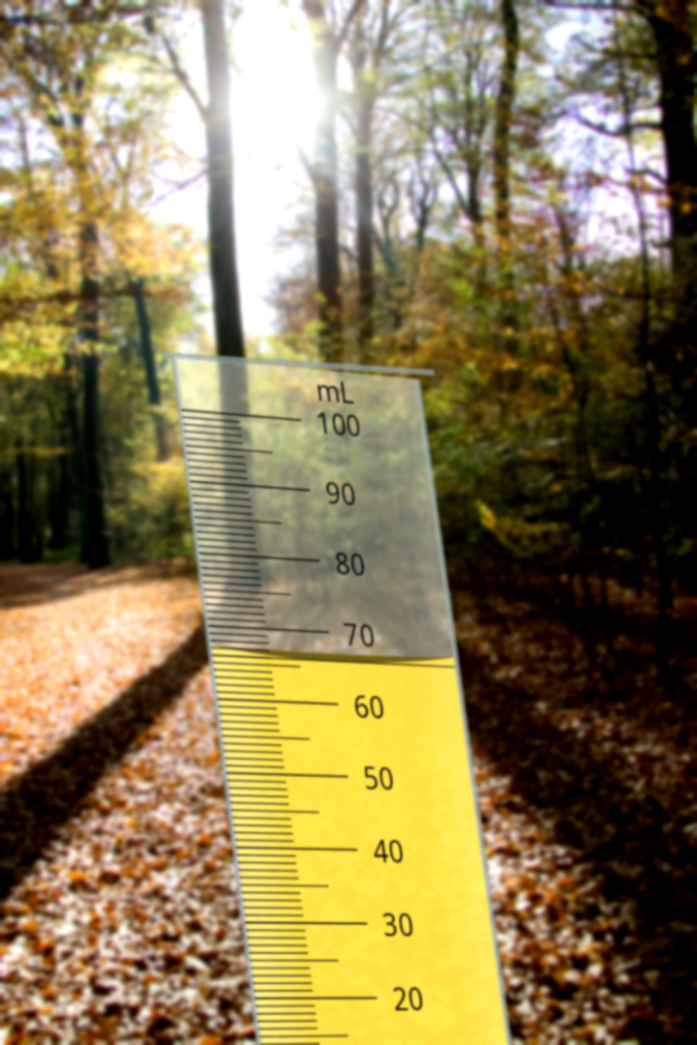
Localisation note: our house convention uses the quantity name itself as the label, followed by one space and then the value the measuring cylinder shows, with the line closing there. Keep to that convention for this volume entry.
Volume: 66 mL
